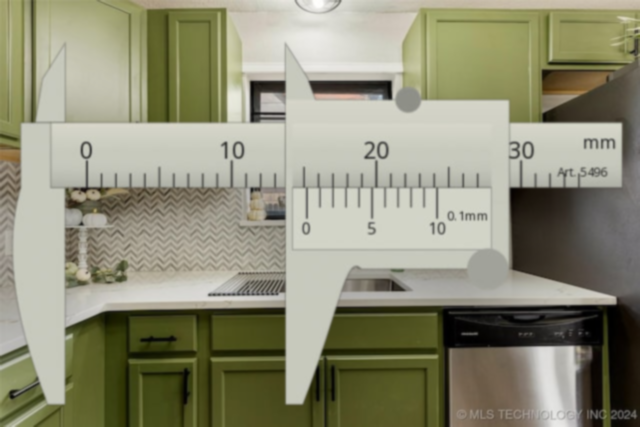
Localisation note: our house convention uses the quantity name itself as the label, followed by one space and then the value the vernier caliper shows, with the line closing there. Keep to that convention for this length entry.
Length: 15.2 mm
